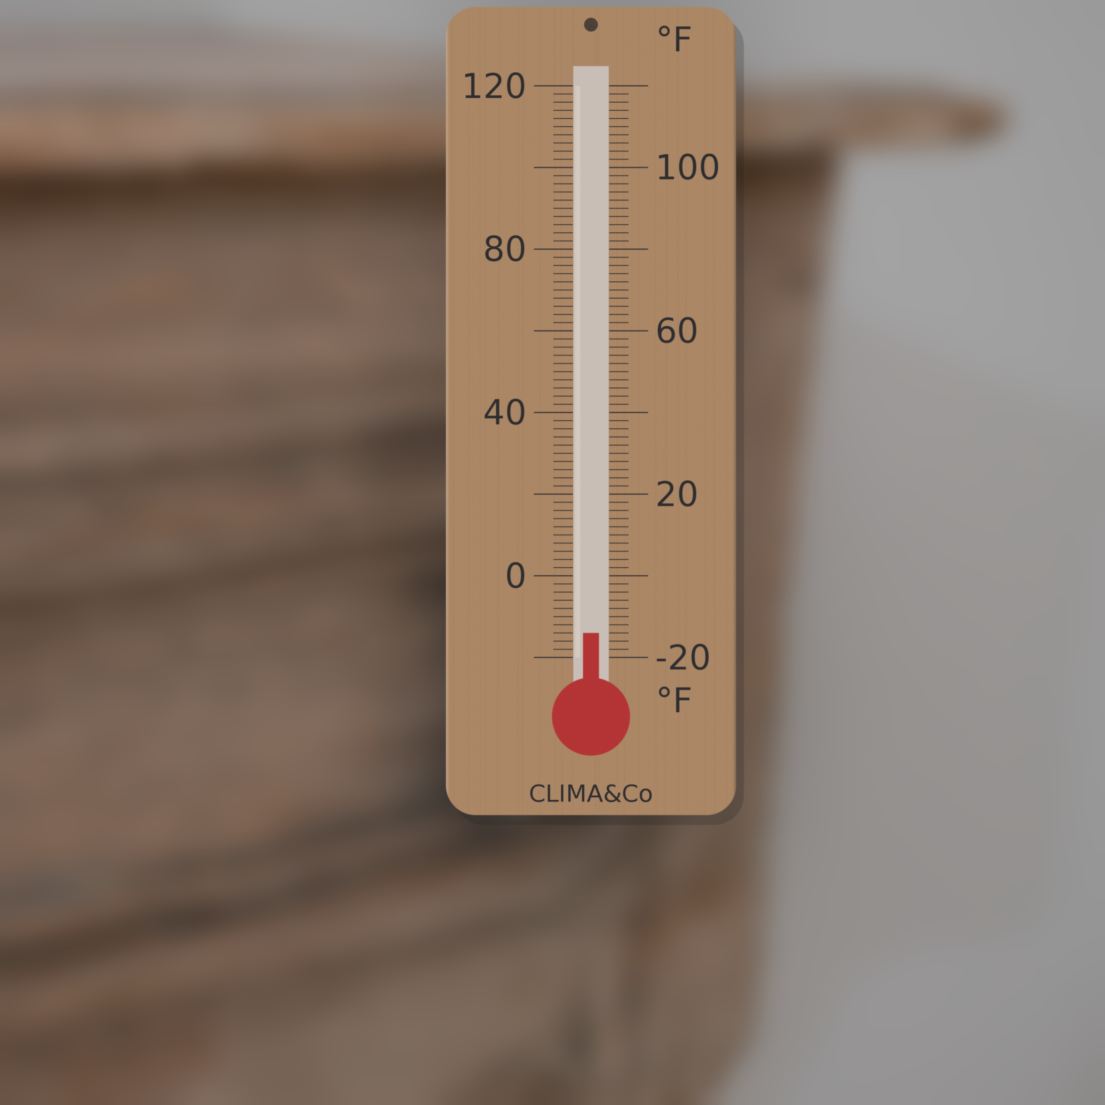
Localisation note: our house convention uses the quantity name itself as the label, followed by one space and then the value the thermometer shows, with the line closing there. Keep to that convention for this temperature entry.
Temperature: -14 °F
